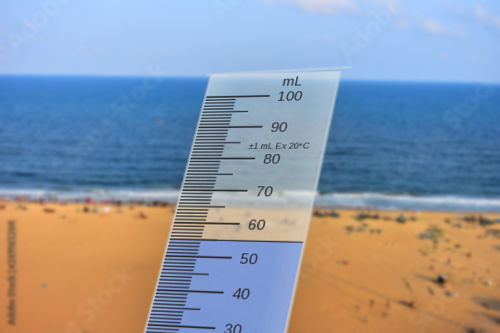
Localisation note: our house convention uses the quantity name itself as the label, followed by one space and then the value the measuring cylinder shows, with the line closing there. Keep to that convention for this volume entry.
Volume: 55 mL
